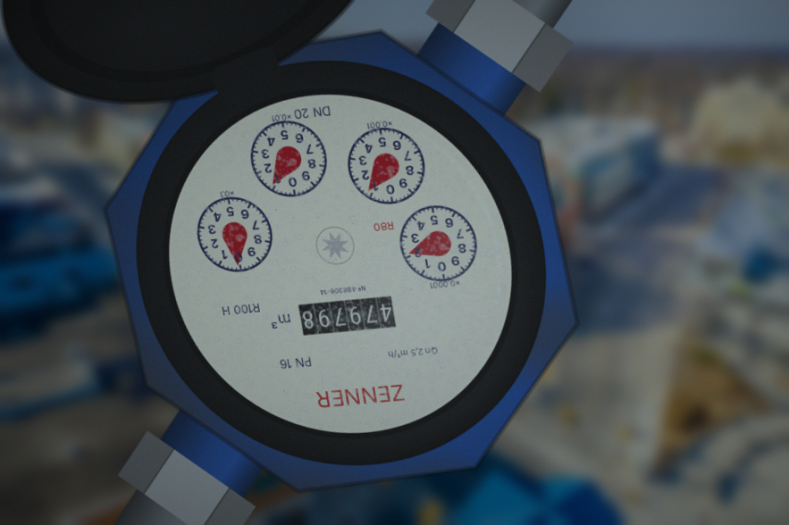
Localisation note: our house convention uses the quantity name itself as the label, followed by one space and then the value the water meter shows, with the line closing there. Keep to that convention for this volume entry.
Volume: 479798.0112 m³
